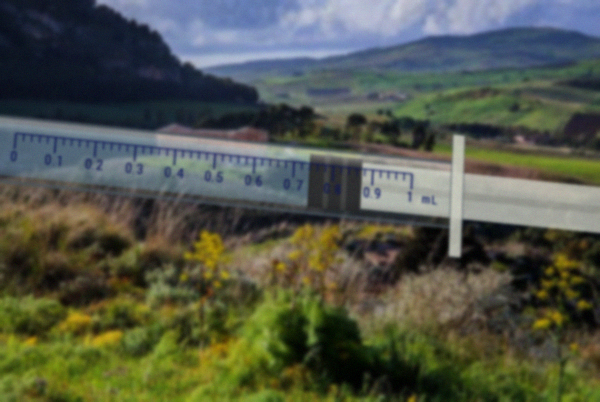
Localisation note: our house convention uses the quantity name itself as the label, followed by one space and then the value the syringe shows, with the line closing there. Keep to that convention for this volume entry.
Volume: 0.74 mL
